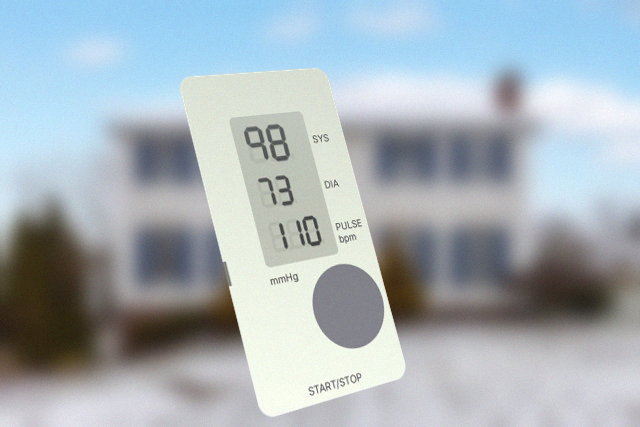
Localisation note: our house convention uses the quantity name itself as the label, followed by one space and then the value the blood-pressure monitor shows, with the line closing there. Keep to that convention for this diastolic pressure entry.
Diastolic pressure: 73 mmHg
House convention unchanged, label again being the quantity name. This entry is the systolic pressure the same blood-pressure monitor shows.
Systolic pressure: 98 mmHg
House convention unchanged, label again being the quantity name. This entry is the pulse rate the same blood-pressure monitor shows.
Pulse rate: 110 bpm
